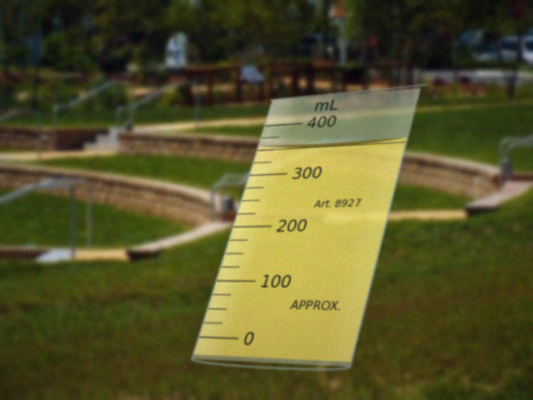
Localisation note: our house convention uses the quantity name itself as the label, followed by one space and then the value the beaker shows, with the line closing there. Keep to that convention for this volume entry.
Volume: 350 mL
